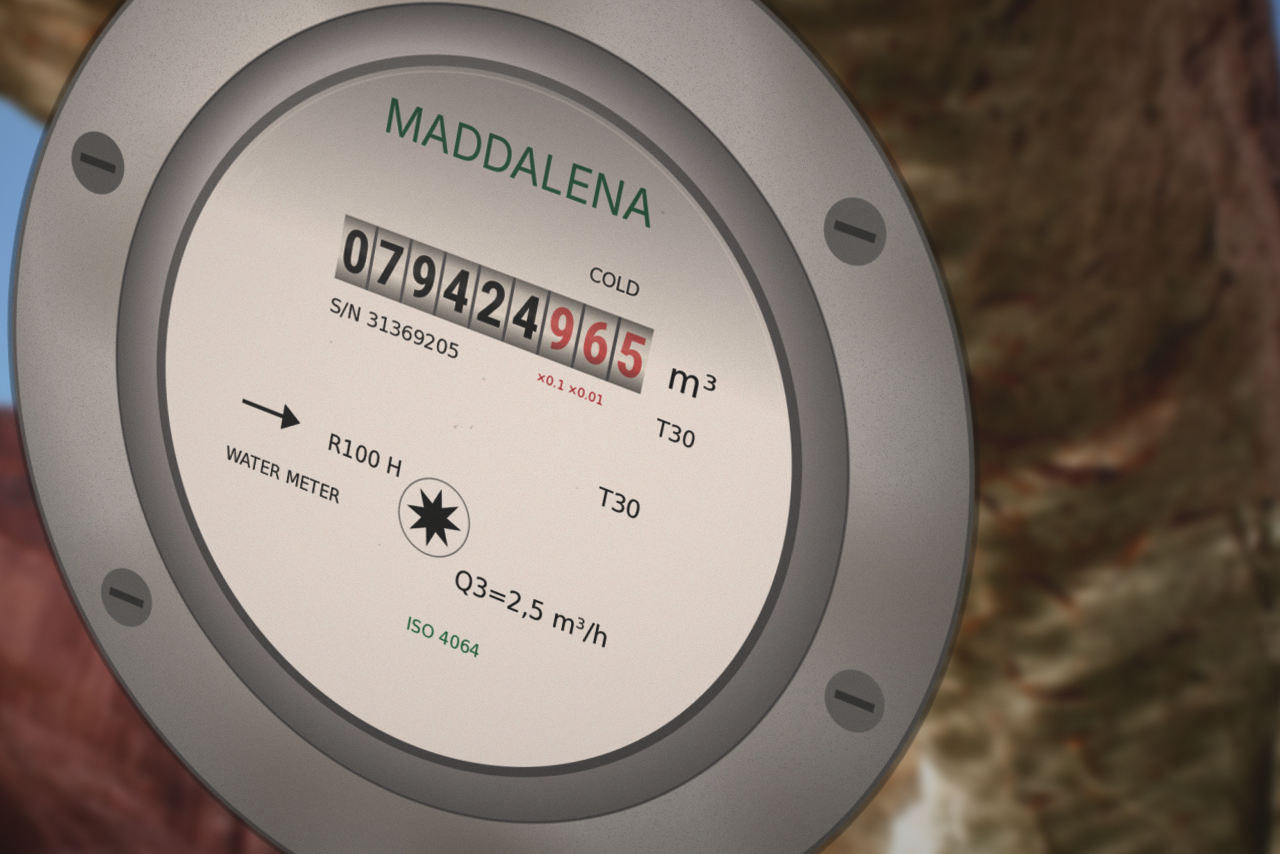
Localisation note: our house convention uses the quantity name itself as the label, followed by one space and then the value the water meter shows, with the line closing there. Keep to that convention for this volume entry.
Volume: 79424.965 m³
